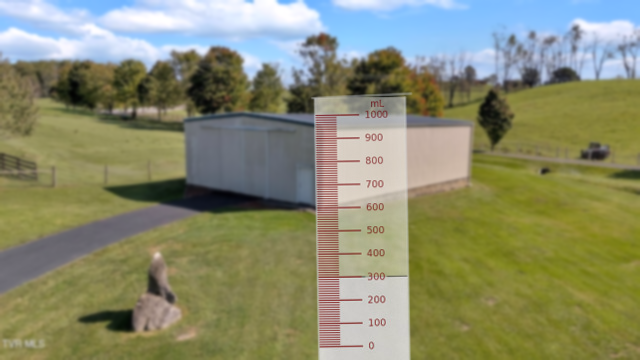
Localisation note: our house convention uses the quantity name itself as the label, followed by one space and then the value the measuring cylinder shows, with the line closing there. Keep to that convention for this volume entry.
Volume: 300 mL
